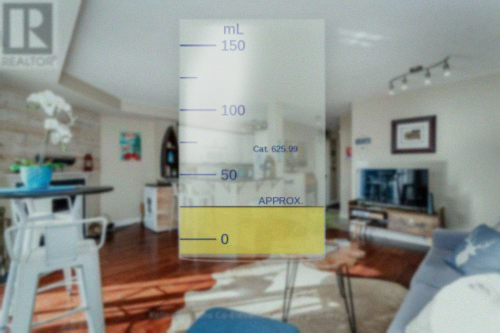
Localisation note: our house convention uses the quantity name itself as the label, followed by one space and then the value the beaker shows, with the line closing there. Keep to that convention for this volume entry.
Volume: 25 mL
